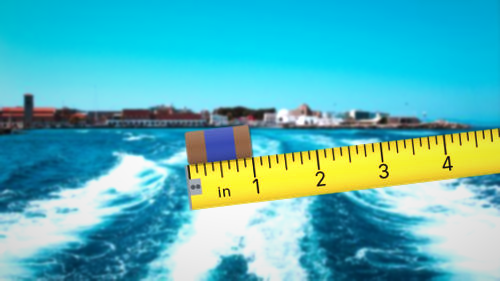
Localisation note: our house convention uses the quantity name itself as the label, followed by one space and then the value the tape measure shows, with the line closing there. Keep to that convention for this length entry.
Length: 1 in
